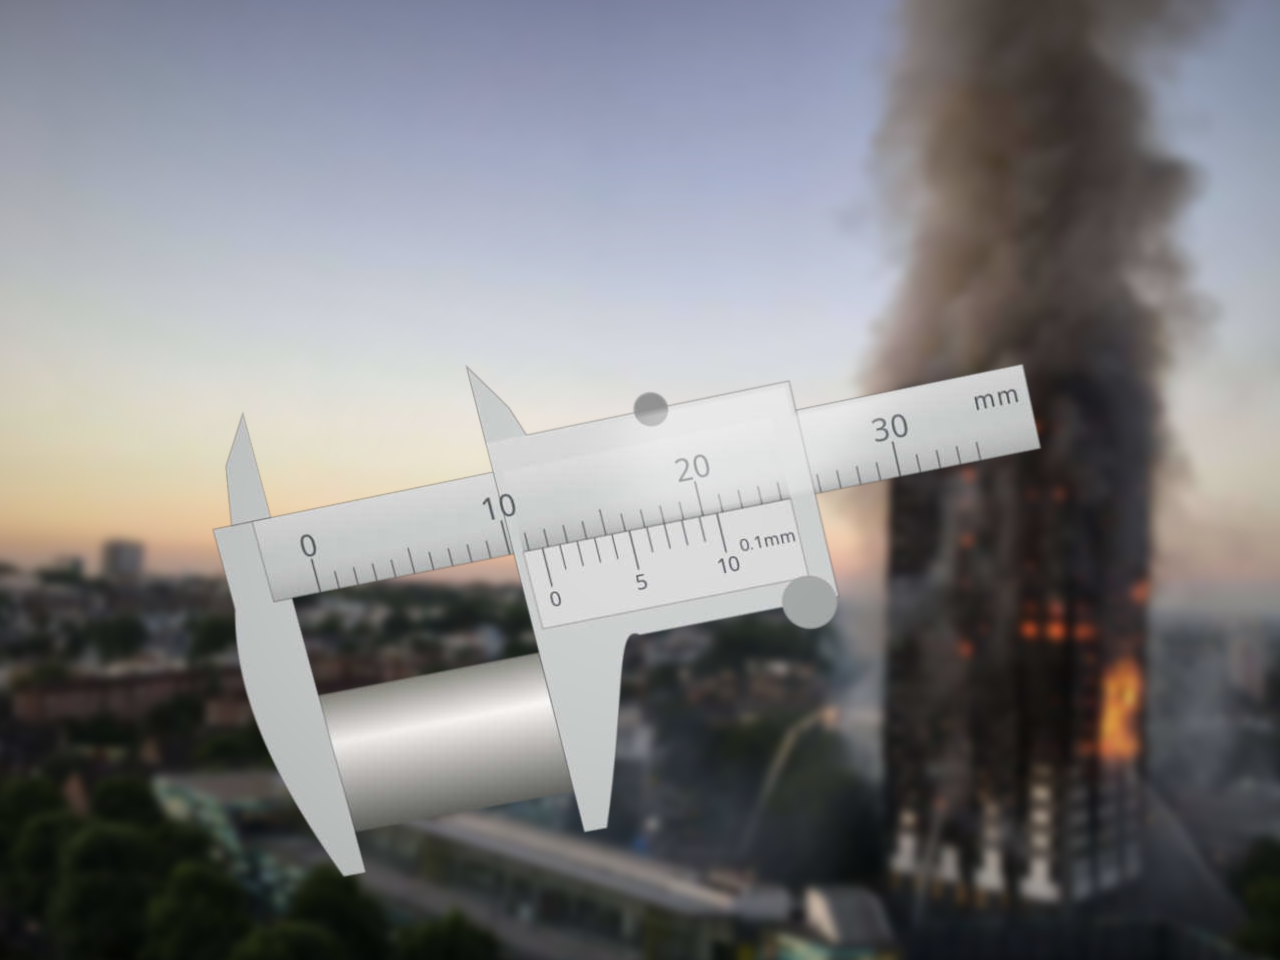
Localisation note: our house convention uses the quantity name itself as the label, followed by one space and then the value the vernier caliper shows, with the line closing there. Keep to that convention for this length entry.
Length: 11.7 mm
